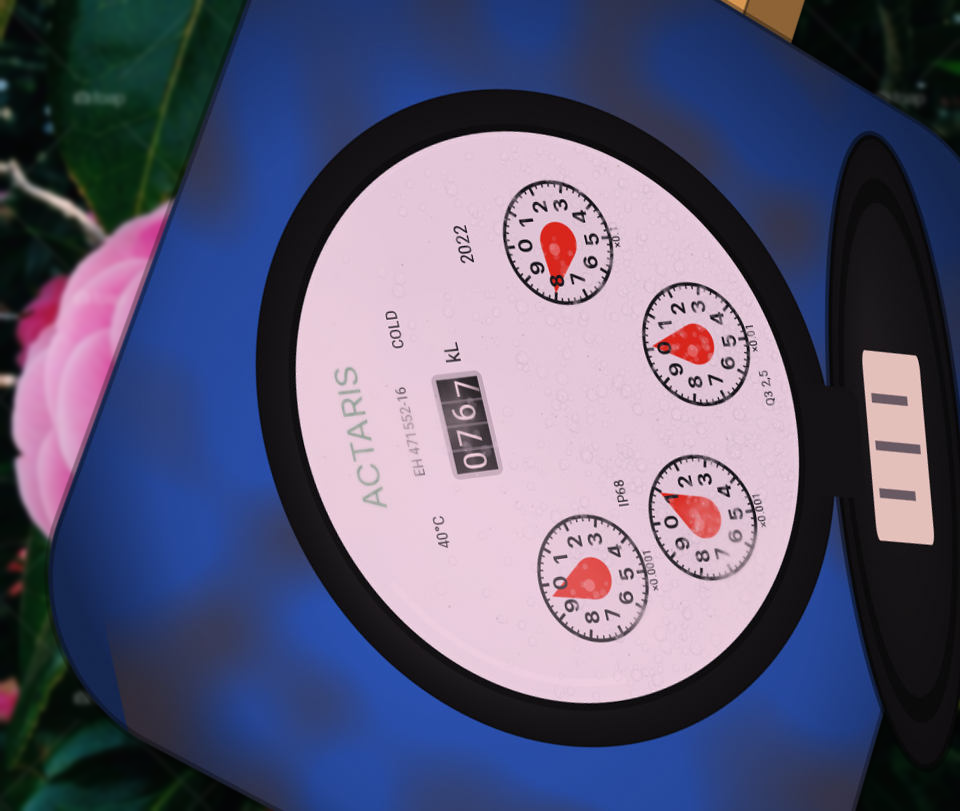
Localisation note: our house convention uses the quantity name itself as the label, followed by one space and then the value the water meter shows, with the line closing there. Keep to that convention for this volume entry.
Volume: 766.8009 kL
